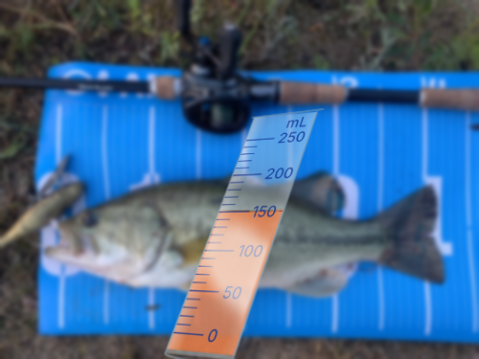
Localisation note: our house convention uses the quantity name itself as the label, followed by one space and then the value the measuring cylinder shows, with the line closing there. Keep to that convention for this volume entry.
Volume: 150 mL
